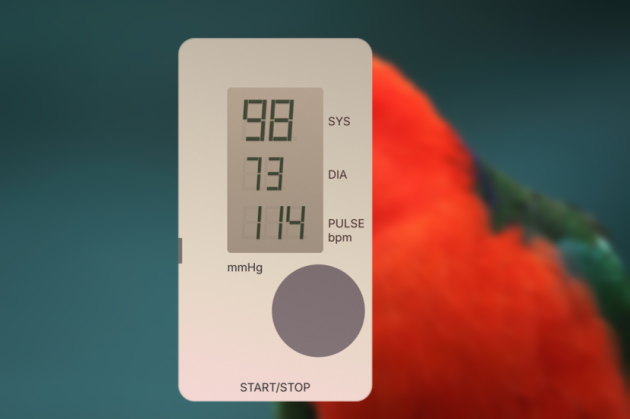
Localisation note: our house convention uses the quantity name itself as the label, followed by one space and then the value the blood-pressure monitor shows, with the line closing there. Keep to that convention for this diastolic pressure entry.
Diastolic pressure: 73 mmHg
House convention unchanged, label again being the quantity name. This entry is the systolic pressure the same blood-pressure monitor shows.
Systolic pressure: 98 mmHg
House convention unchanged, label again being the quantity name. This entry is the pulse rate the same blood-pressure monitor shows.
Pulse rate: 114 bpm
